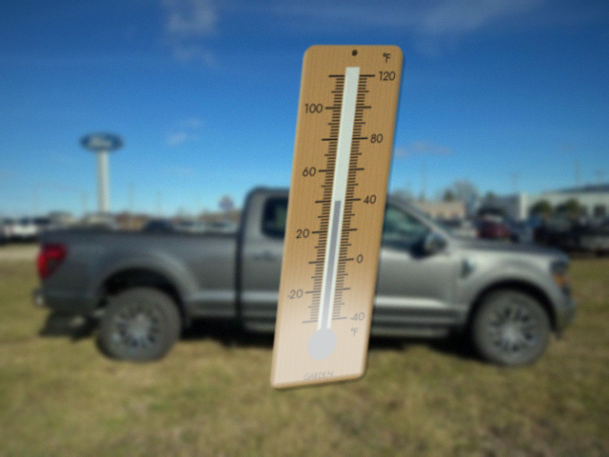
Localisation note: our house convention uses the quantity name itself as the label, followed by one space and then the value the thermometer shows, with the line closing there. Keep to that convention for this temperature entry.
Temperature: 40 °F
